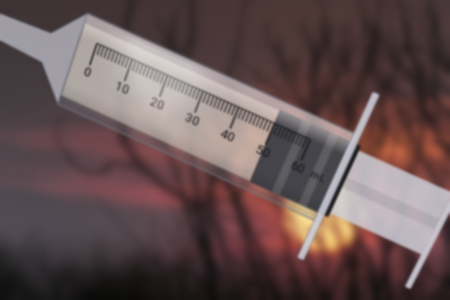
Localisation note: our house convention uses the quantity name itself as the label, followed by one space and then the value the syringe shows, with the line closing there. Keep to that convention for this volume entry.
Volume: 50 mL
